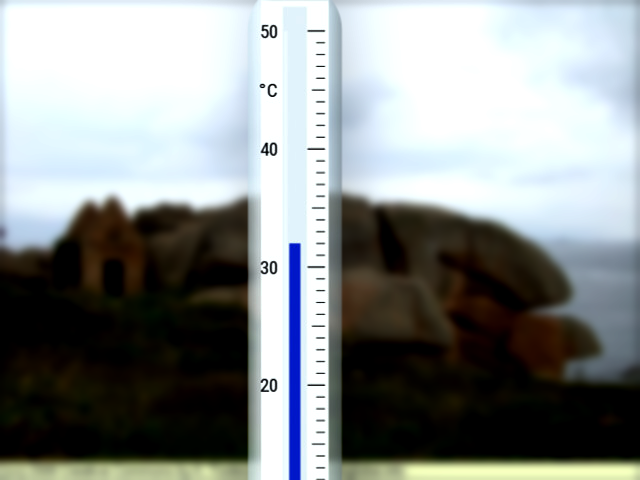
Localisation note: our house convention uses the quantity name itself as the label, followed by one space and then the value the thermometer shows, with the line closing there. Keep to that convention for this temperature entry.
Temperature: 32 °C
